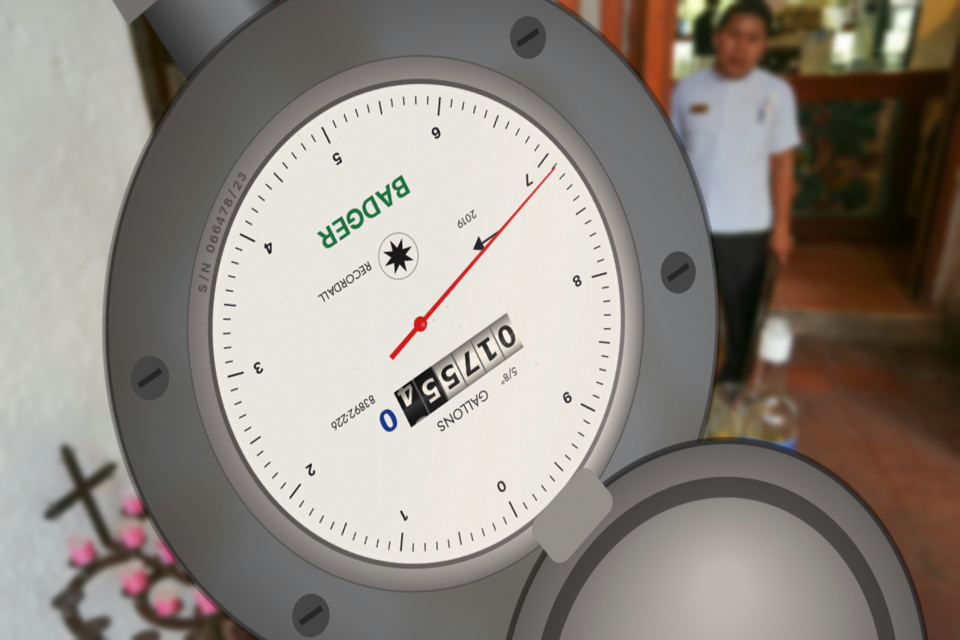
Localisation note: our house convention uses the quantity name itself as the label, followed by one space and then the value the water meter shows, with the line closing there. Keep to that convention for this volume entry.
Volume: 175537.1 gal
